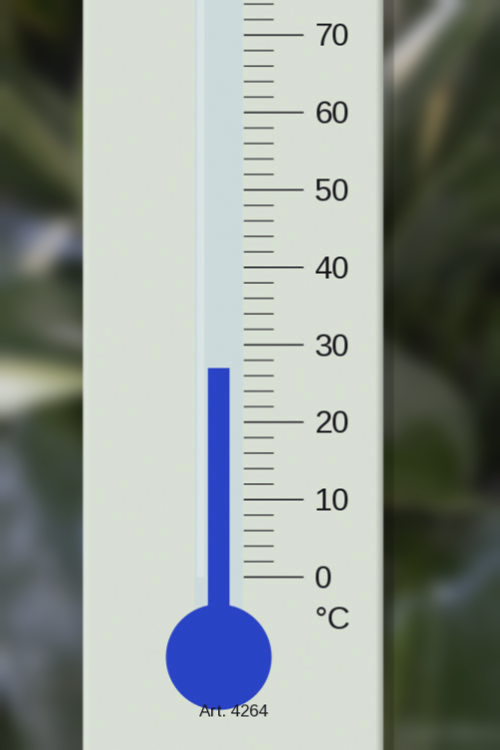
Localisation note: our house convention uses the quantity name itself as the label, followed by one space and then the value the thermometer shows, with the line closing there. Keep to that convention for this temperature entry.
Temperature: 27 °C
